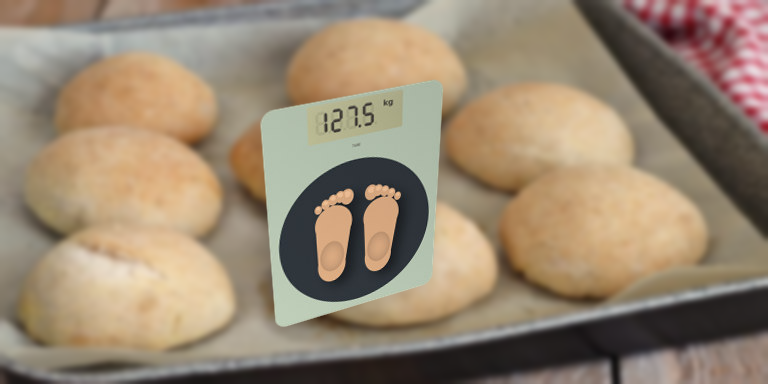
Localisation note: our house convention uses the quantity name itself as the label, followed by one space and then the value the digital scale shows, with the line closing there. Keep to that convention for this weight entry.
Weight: 127.5 kg
